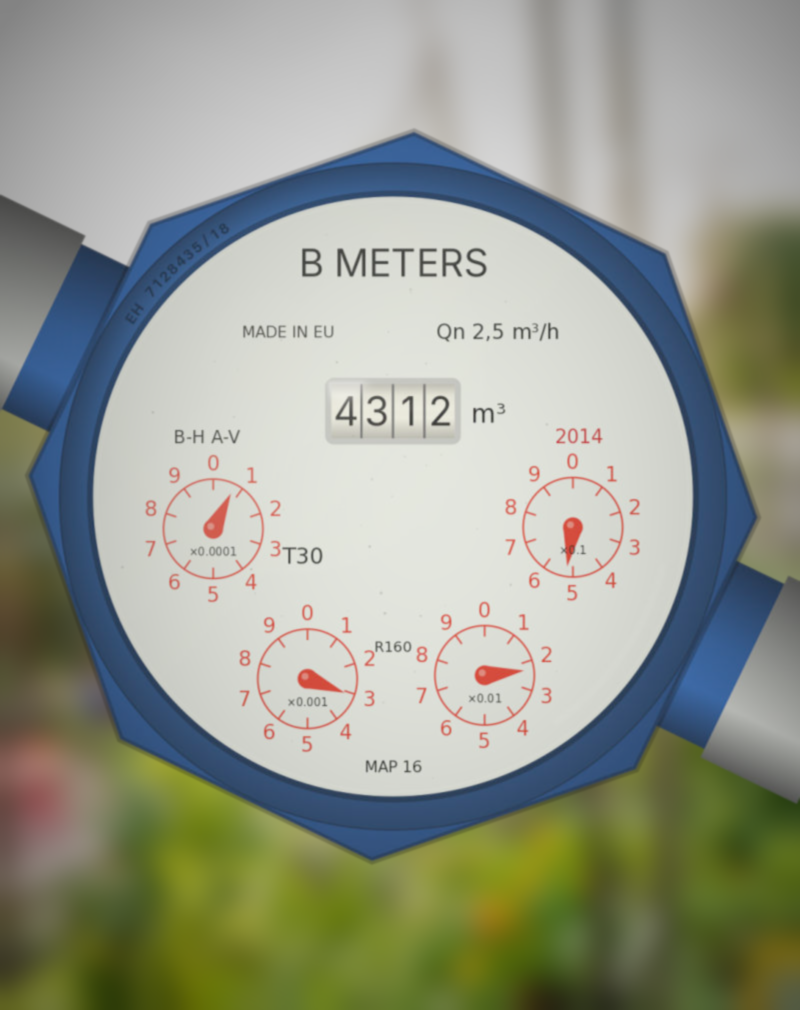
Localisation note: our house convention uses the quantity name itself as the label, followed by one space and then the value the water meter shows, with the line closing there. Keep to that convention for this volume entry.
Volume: 4312.5230 m³
